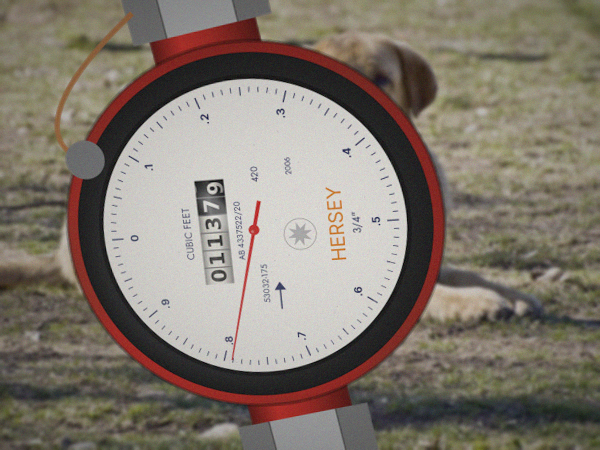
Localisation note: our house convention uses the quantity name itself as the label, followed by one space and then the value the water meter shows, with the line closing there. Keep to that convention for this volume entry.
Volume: 11378.79 ft³
